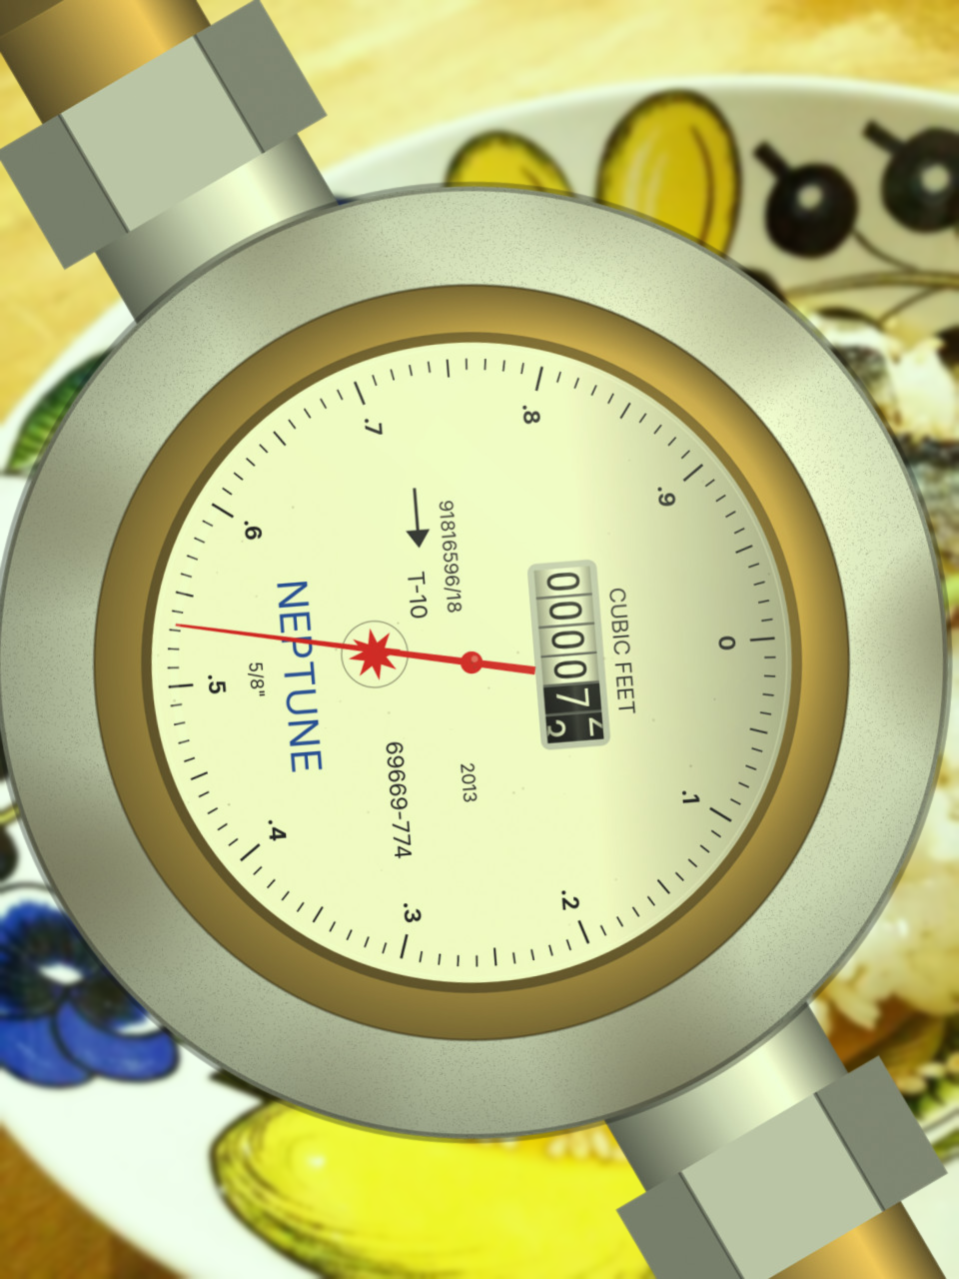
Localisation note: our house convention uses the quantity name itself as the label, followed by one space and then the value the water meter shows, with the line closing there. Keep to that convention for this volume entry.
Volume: 72.53 ft³
